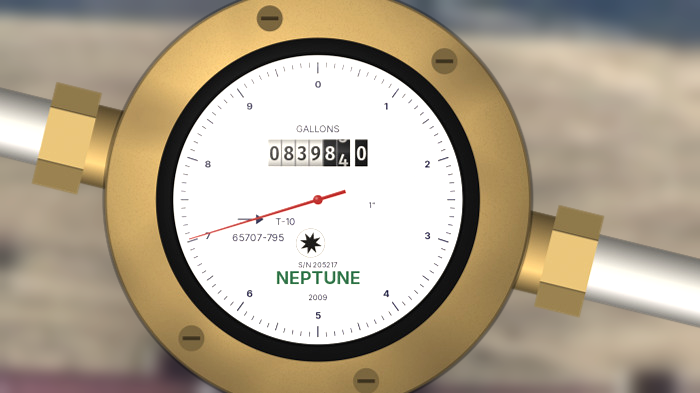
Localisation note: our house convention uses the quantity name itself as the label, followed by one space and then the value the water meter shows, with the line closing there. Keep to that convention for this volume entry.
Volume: 839837.0 gal
